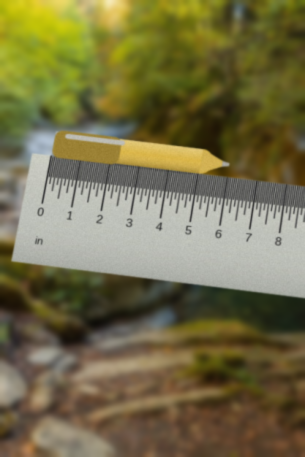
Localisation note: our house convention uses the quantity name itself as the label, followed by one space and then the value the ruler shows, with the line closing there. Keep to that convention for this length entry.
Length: 6 in
